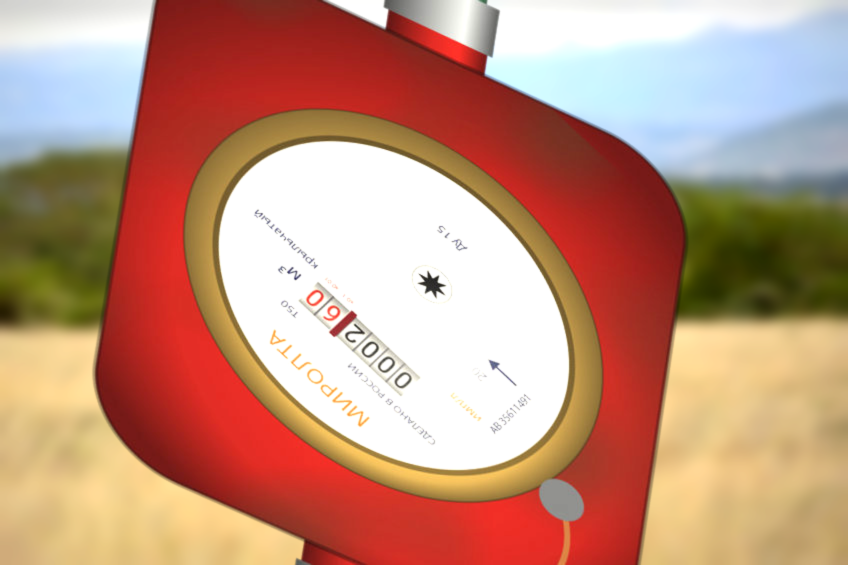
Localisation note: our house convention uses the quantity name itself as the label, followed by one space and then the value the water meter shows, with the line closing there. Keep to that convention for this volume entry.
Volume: 2.60 m³
